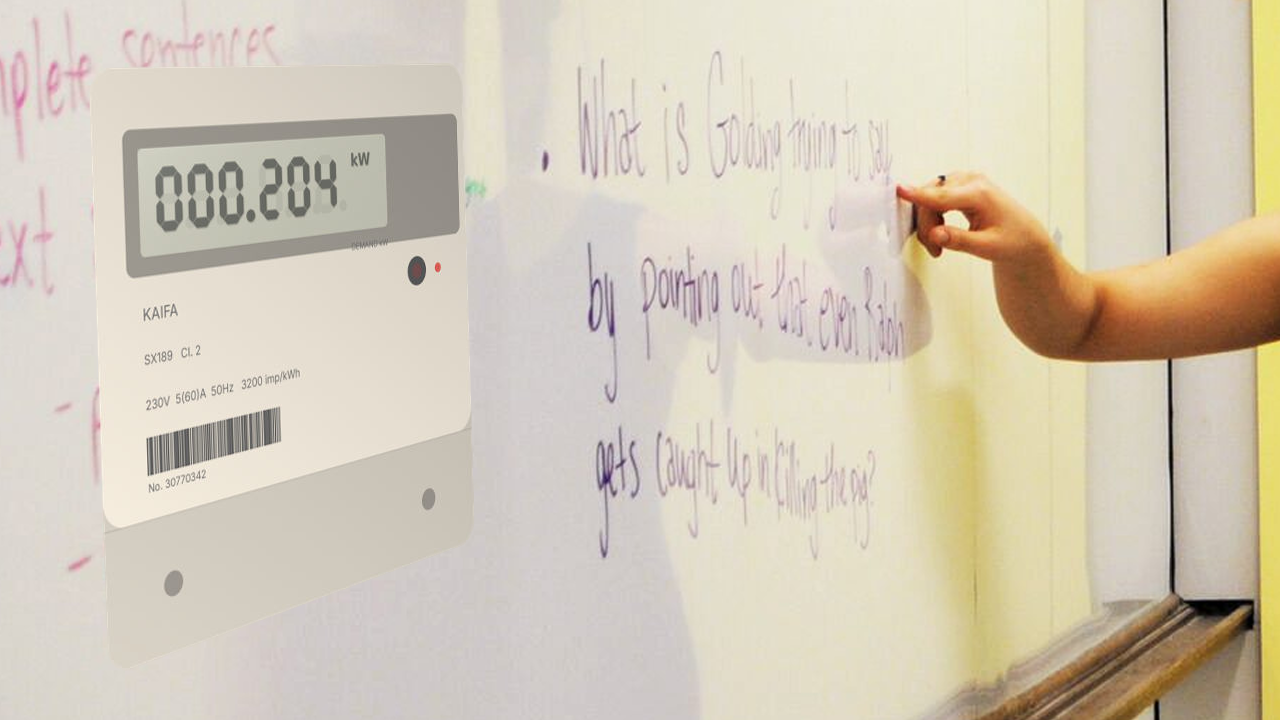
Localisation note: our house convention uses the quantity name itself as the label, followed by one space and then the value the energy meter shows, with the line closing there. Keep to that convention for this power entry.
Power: 0.204 kW
